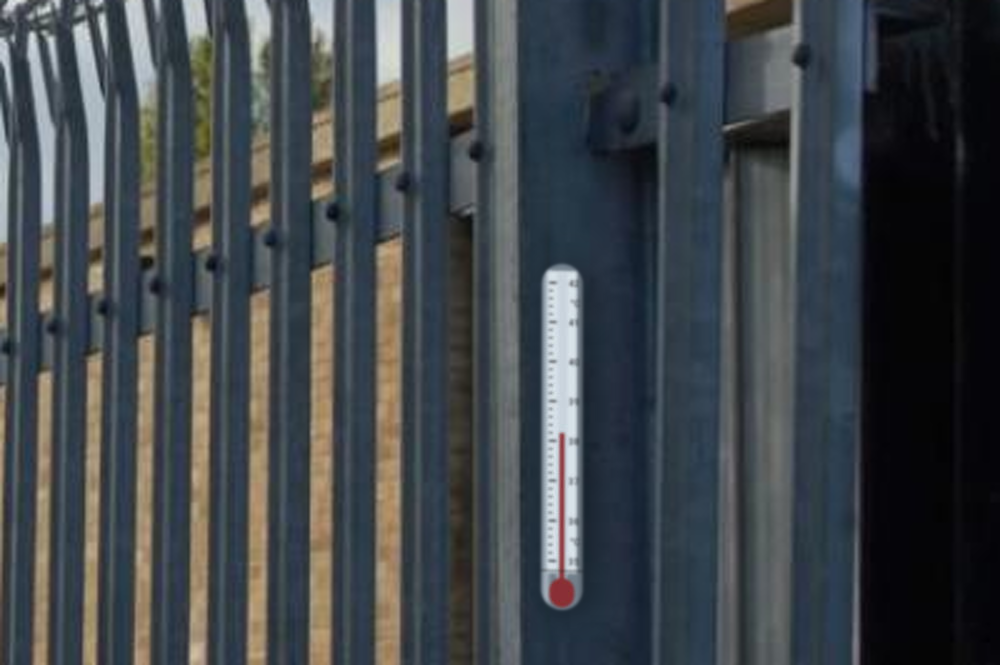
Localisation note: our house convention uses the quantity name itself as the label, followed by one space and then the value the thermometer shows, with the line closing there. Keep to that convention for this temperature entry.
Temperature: 38.2 °C
